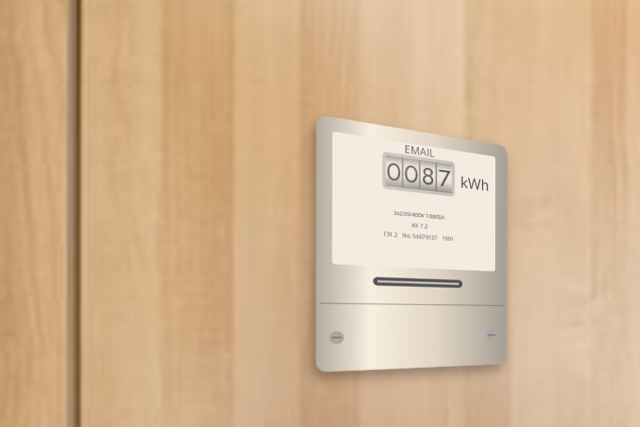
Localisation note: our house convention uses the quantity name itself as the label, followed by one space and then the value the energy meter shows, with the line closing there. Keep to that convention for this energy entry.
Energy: 87 kWh
